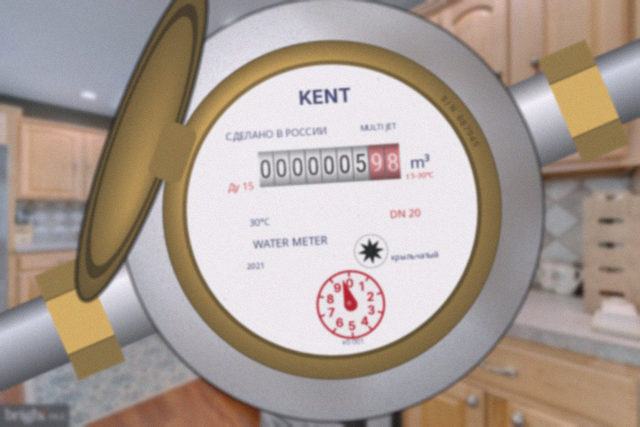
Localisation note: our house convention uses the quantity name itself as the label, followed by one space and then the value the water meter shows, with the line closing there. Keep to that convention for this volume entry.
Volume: 5.979 m³
